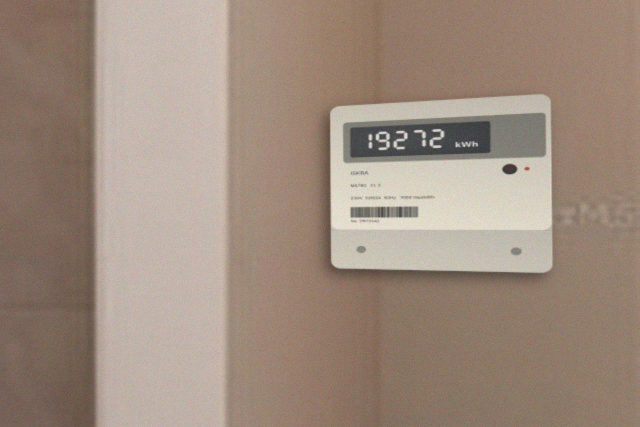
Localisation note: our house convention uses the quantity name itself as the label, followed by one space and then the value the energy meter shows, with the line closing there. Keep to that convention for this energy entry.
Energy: 19272 kWh
